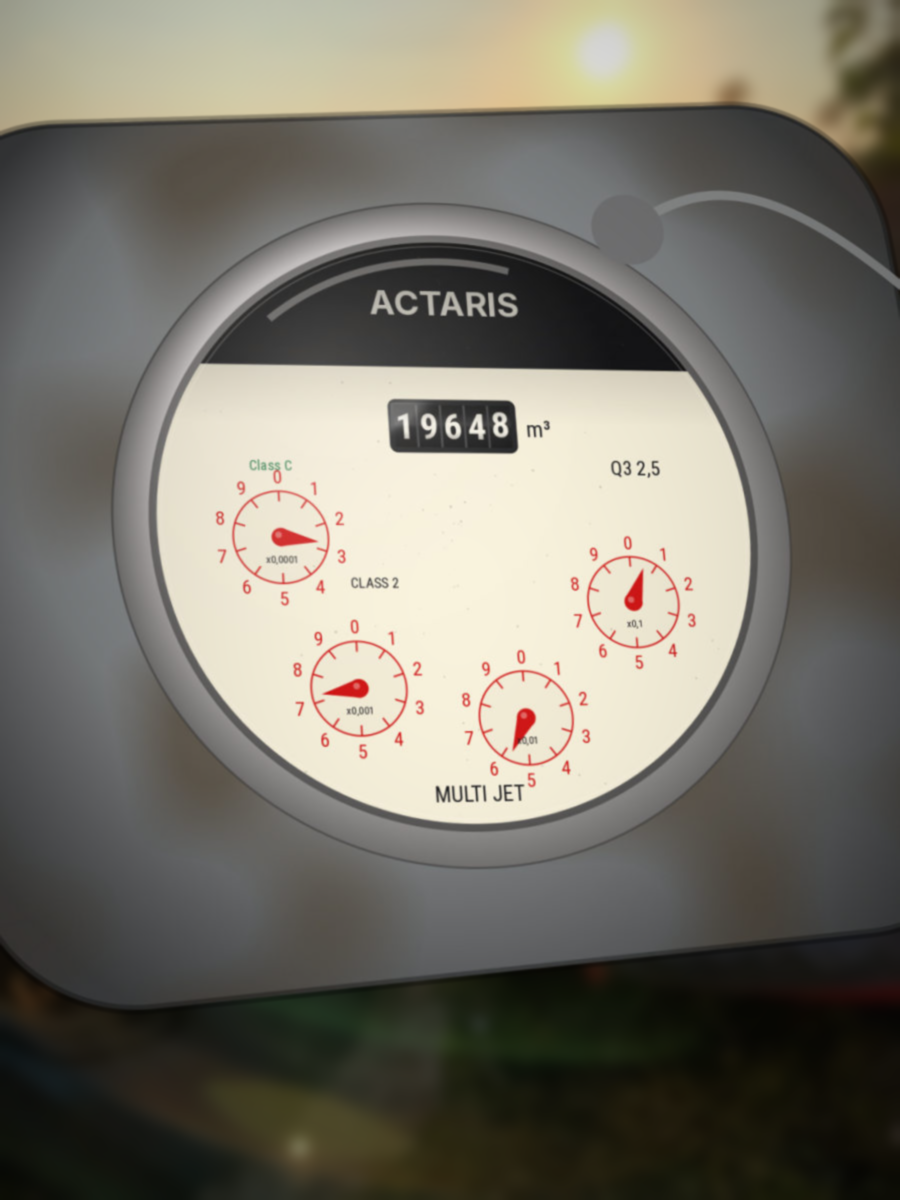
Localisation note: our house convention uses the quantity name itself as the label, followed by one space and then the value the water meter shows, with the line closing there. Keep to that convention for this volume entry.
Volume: 19648.0572 m³
